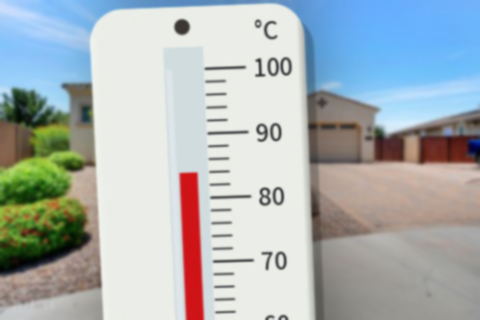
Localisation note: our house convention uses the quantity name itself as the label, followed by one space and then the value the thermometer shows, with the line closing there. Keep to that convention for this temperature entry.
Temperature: 84 °C
